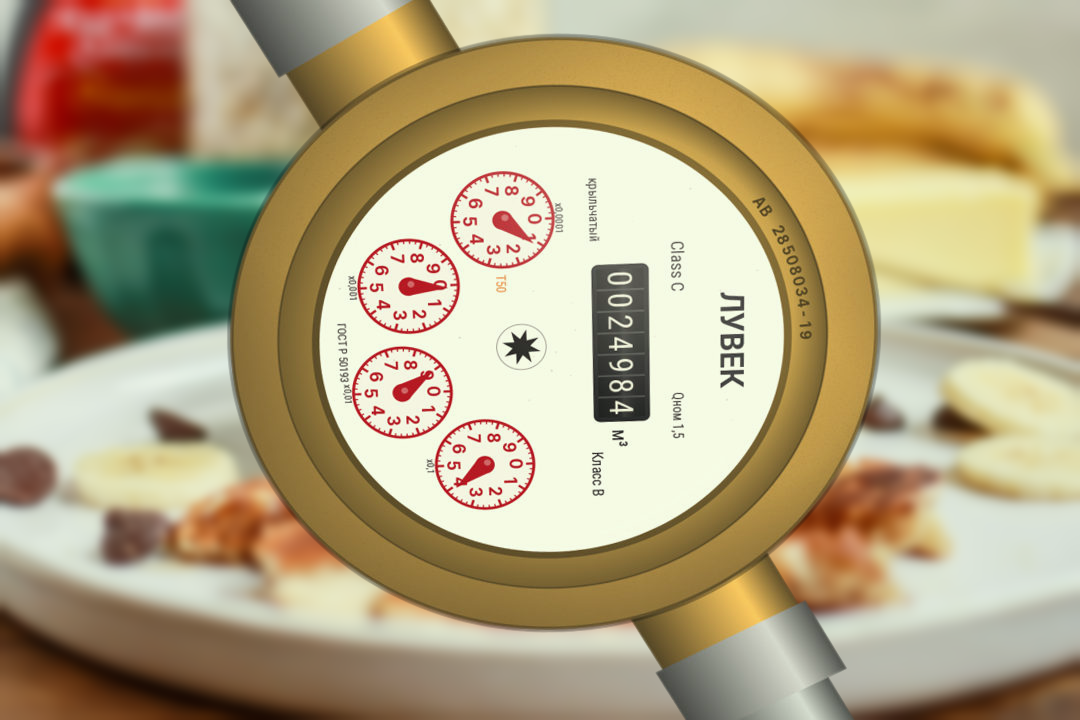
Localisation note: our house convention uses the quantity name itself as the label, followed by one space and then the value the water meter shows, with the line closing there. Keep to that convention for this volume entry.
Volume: 24984.3901 m³
